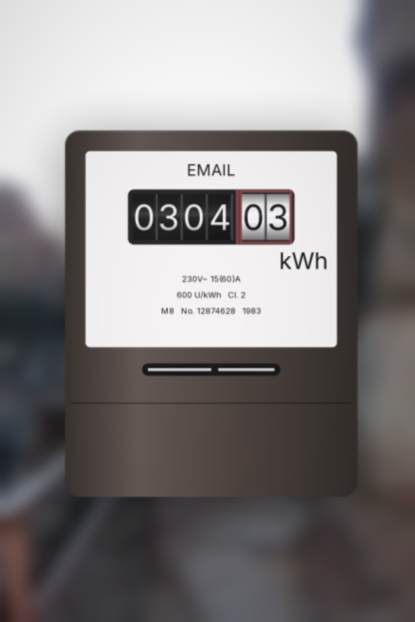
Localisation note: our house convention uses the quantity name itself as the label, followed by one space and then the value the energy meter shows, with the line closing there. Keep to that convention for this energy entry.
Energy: 304.03 kWh
